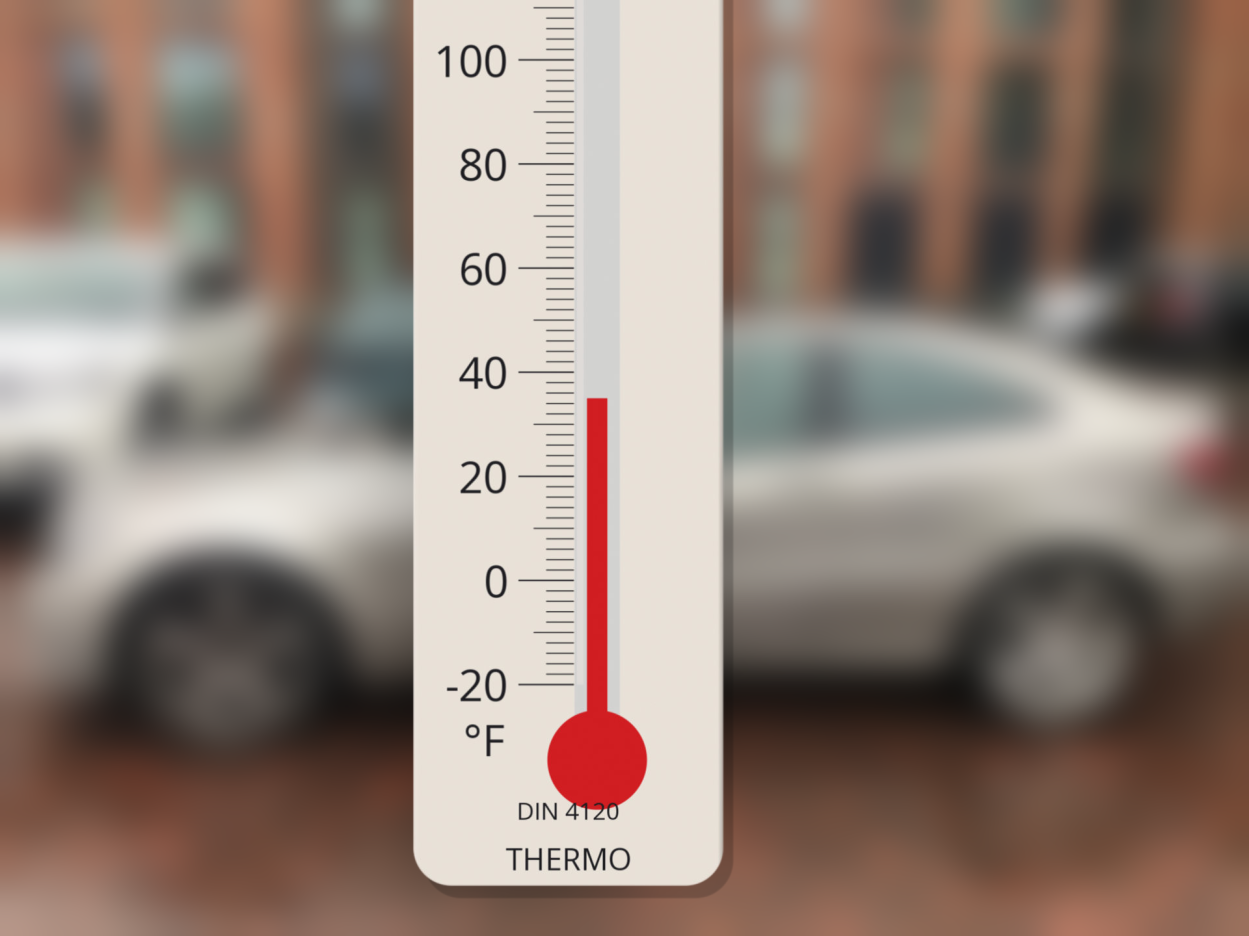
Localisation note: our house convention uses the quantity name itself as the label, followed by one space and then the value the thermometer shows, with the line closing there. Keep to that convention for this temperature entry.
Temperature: 35 °F
